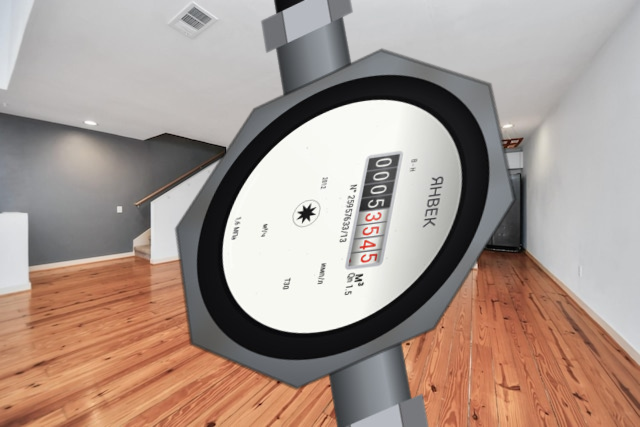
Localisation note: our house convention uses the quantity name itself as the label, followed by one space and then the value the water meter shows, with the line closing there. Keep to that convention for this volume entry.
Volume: 5.3545 m³
